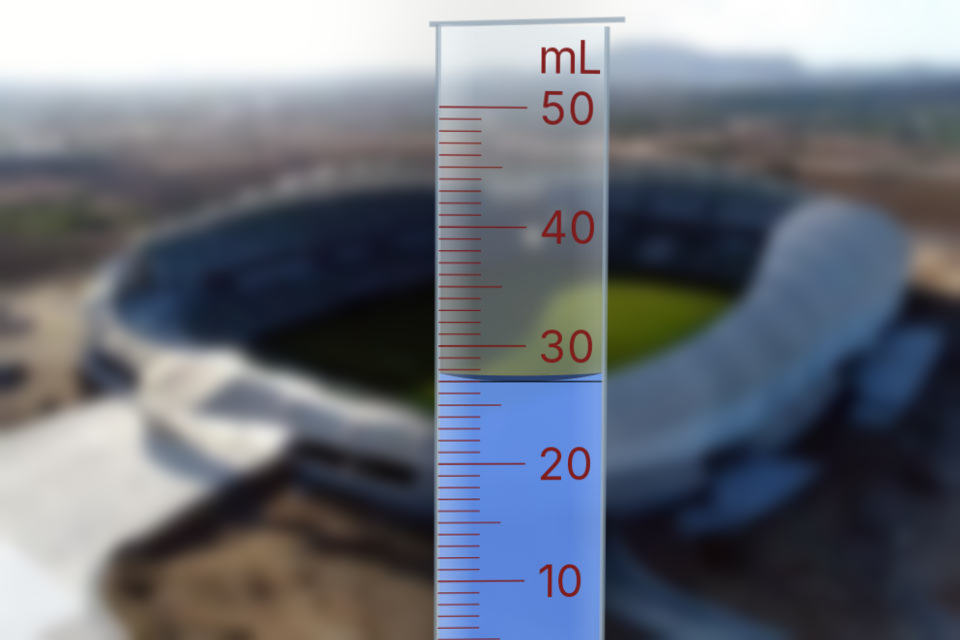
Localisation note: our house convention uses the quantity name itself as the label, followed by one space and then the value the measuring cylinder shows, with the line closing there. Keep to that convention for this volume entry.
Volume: 27 mL
